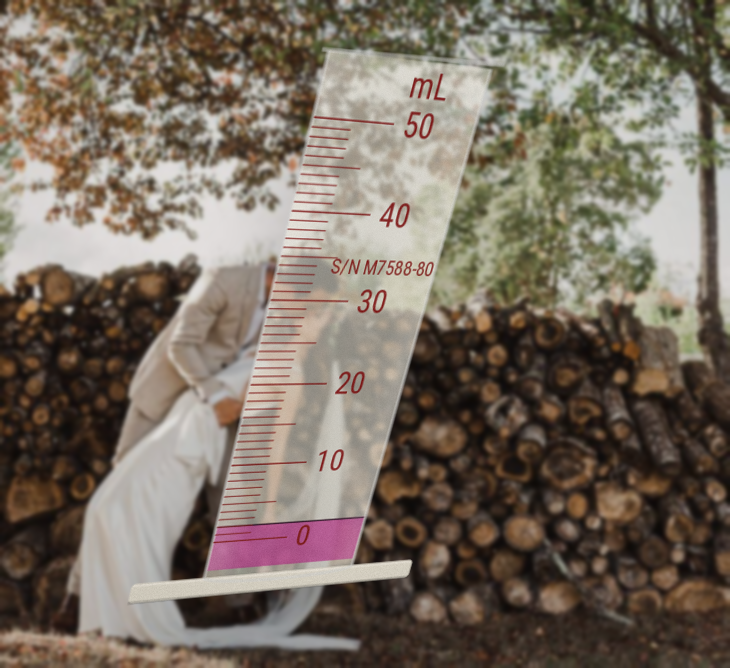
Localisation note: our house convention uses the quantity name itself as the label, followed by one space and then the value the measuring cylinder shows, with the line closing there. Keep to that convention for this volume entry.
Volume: 2 mL
